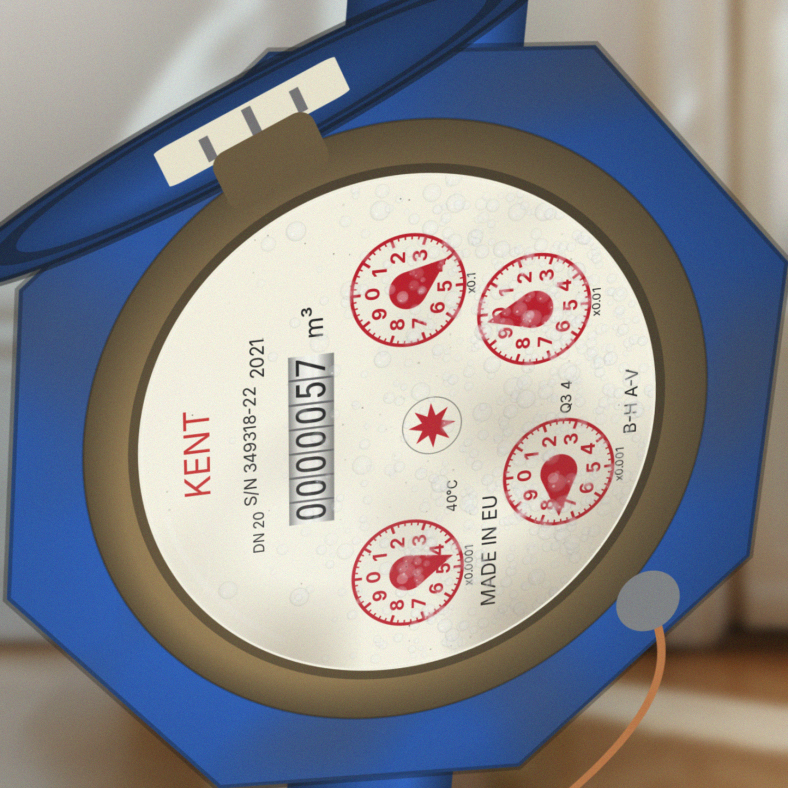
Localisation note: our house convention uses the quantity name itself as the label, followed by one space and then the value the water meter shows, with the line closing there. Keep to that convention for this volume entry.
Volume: 57.3974 m³
